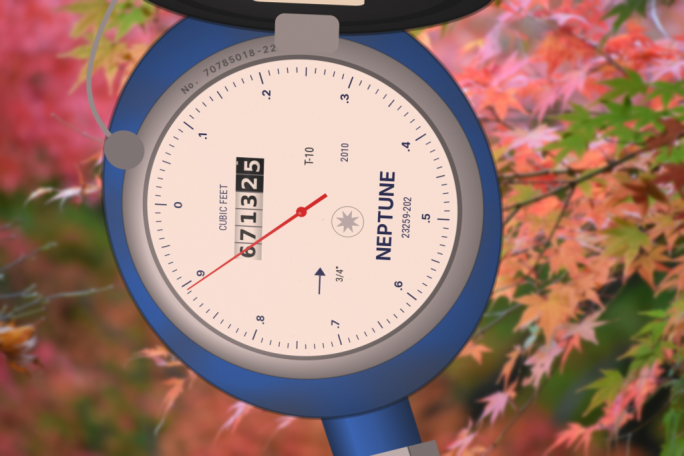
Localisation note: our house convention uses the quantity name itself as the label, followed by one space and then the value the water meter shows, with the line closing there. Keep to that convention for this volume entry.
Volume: 671324.89 ft³
